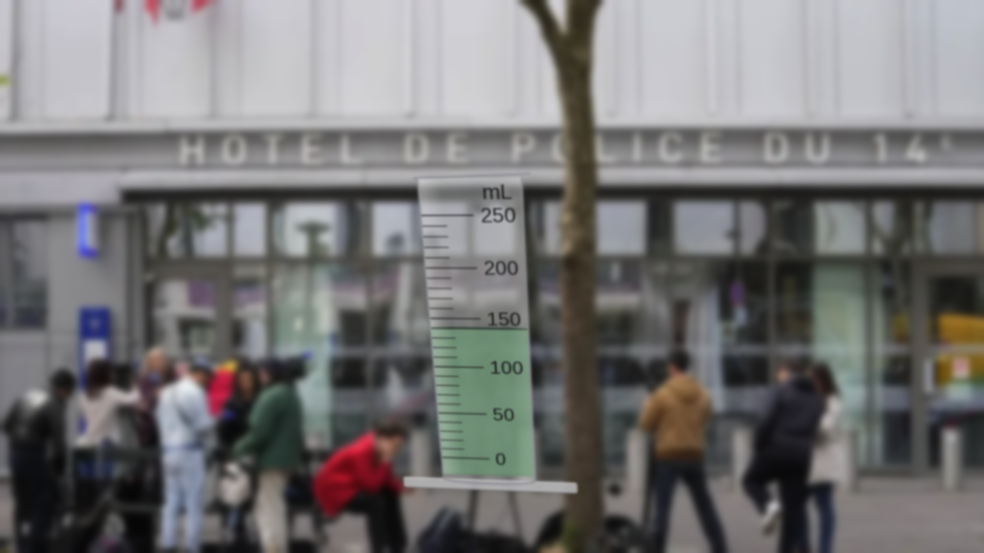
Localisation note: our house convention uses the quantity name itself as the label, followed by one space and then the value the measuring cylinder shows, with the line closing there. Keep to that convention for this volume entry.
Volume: 140 mL
